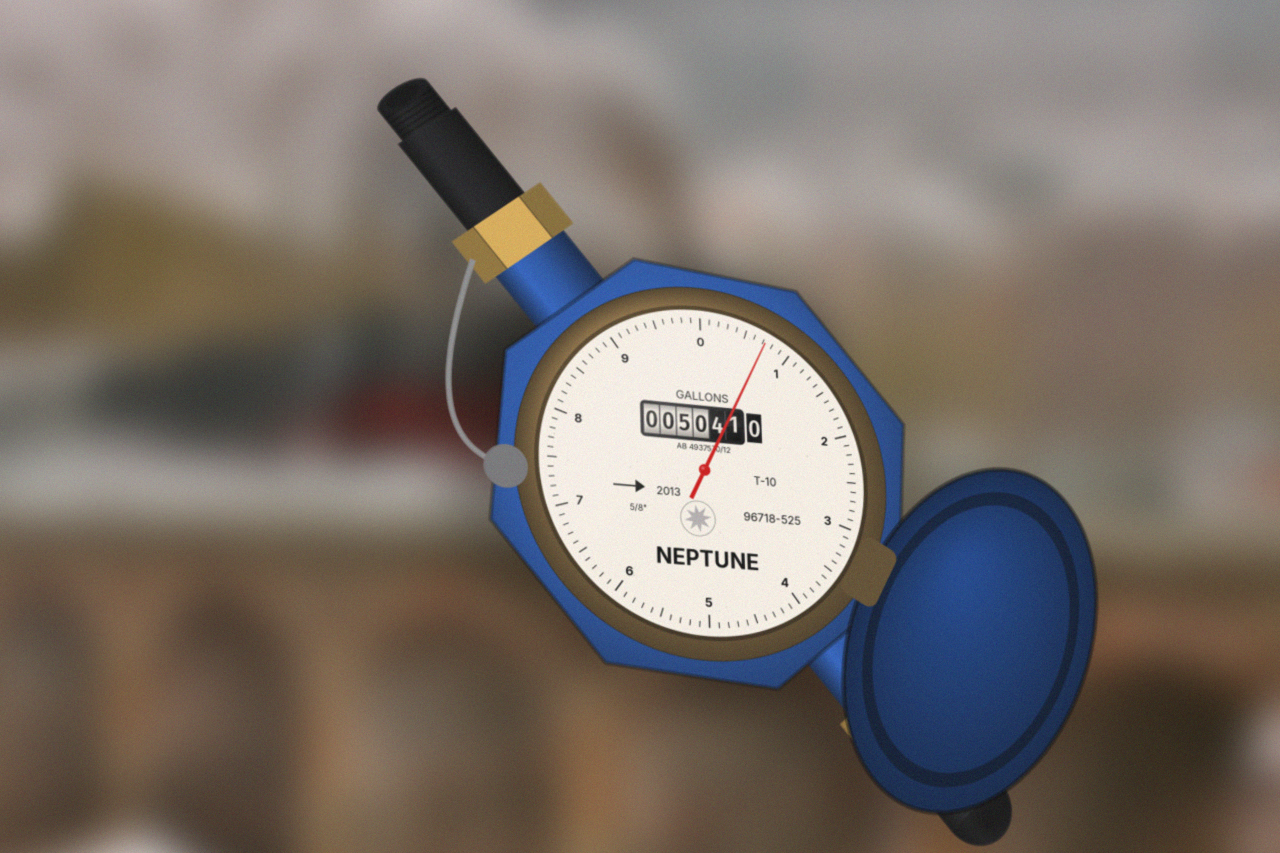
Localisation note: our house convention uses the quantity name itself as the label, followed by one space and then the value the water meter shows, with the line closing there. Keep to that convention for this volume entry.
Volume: 50410.7 gal
